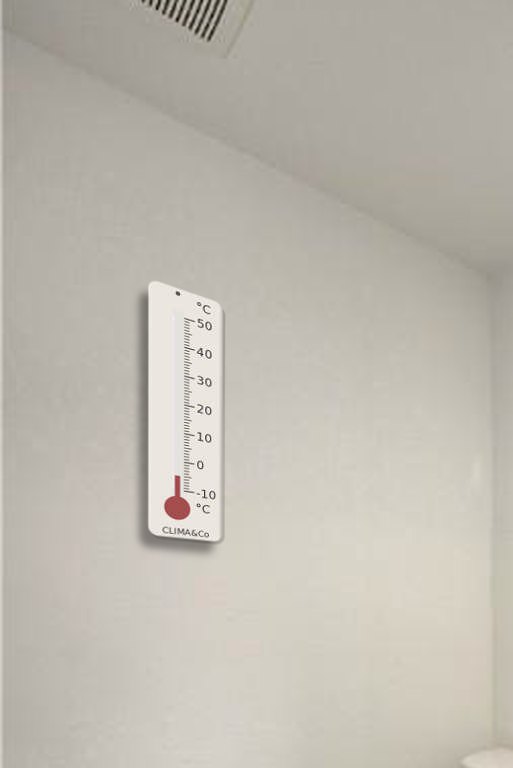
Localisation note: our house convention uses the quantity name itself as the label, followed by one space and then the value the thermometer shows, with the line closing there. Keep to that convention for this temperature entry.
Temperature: -5 °C
